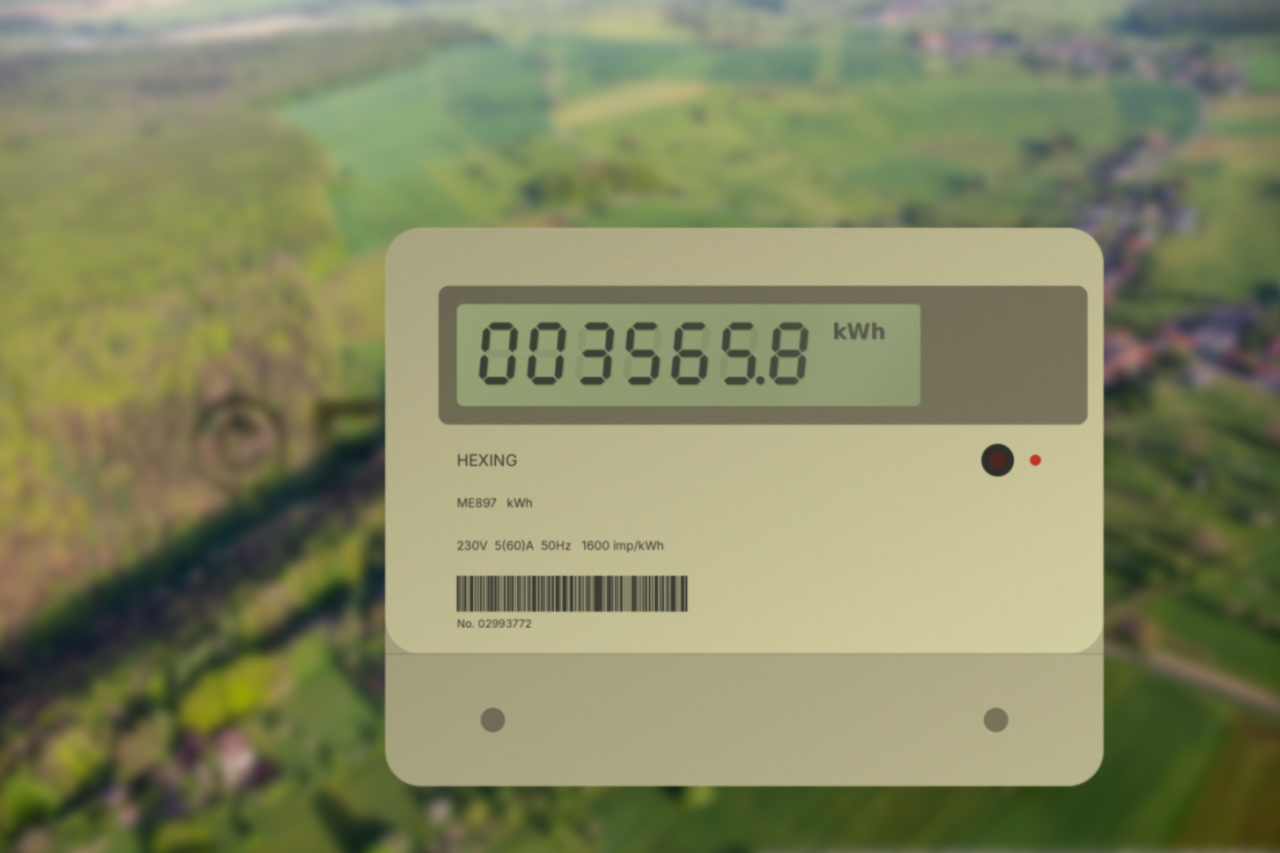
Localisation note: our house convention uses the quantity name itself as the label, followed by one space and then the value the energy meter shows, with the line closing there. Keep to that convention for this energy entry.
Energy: 3565.8 kWh
